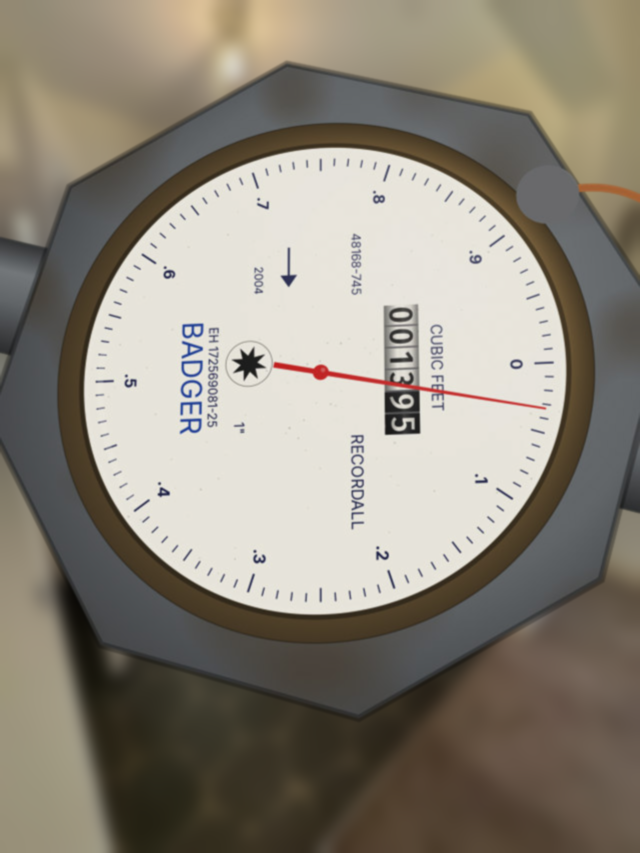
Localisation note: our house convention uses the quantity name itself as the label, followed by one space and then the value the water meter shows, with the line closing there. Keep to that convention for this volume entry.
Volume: 1395.03 ft³
